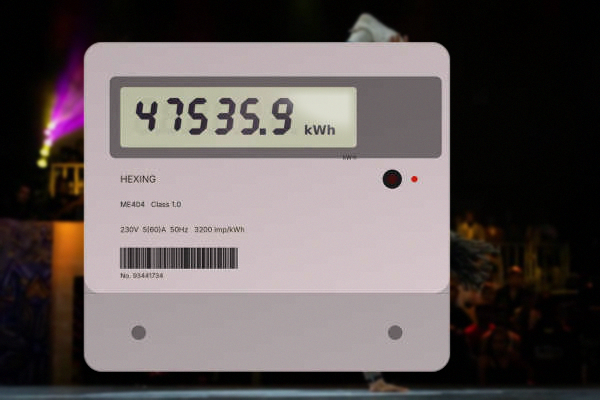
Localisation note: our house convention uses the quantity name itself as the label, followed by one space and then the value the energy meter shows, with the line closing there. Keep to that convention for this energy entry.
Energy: 47535.9 kWh
